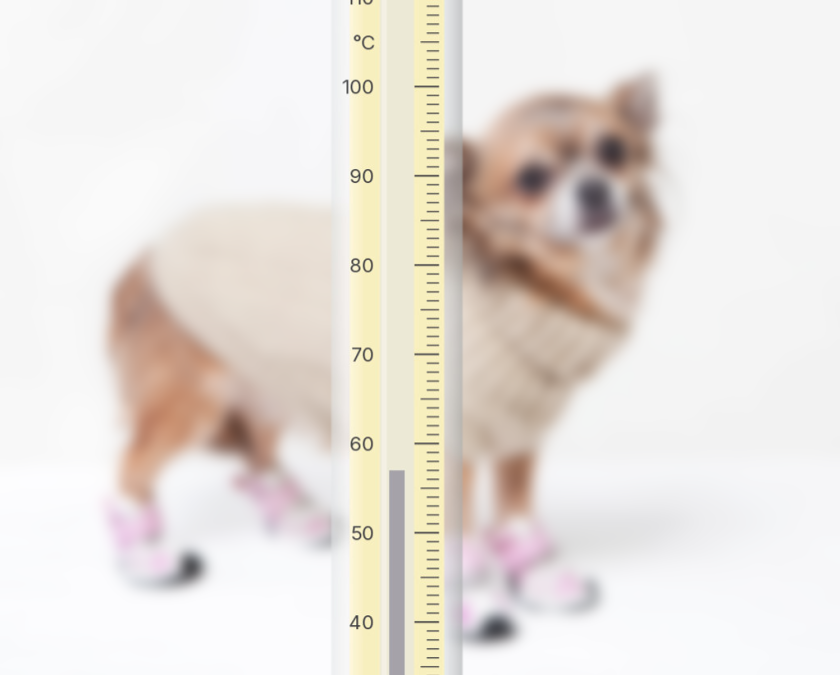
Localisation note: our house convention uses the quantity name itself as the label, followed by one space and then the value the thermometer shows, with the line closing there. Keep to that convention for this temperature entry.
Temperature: 57 °C
